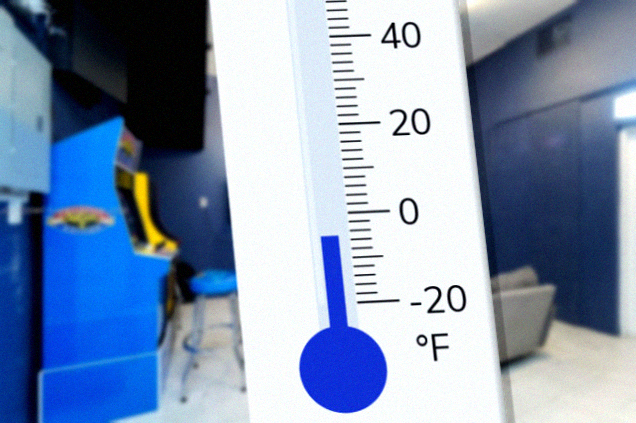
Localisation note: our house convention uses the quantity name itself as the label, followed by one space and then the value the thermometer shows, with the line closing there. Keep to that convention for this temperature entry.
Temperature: -5 °F
